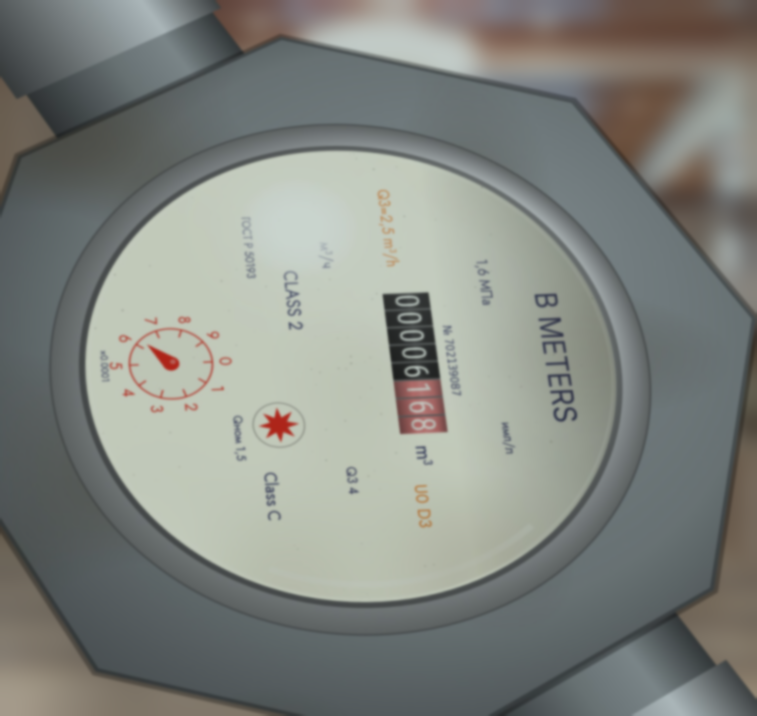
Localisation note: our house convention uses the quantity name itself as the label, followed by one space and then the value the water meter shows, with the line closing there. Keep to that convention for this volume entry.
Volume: 6.1686 m³
